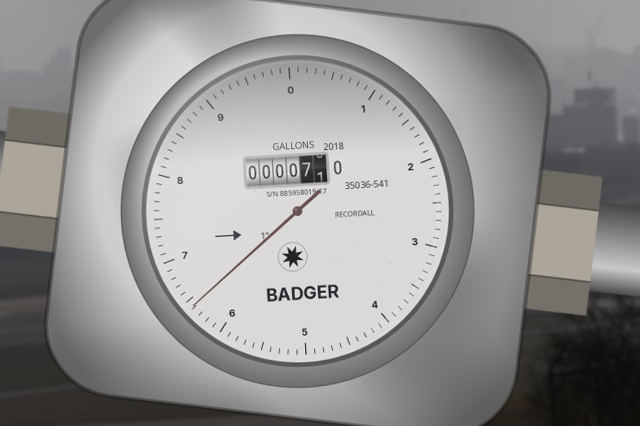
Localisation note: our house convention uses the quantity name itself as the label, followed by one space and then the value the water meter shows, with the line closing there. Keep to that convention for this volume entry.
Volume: 706.4 gal
